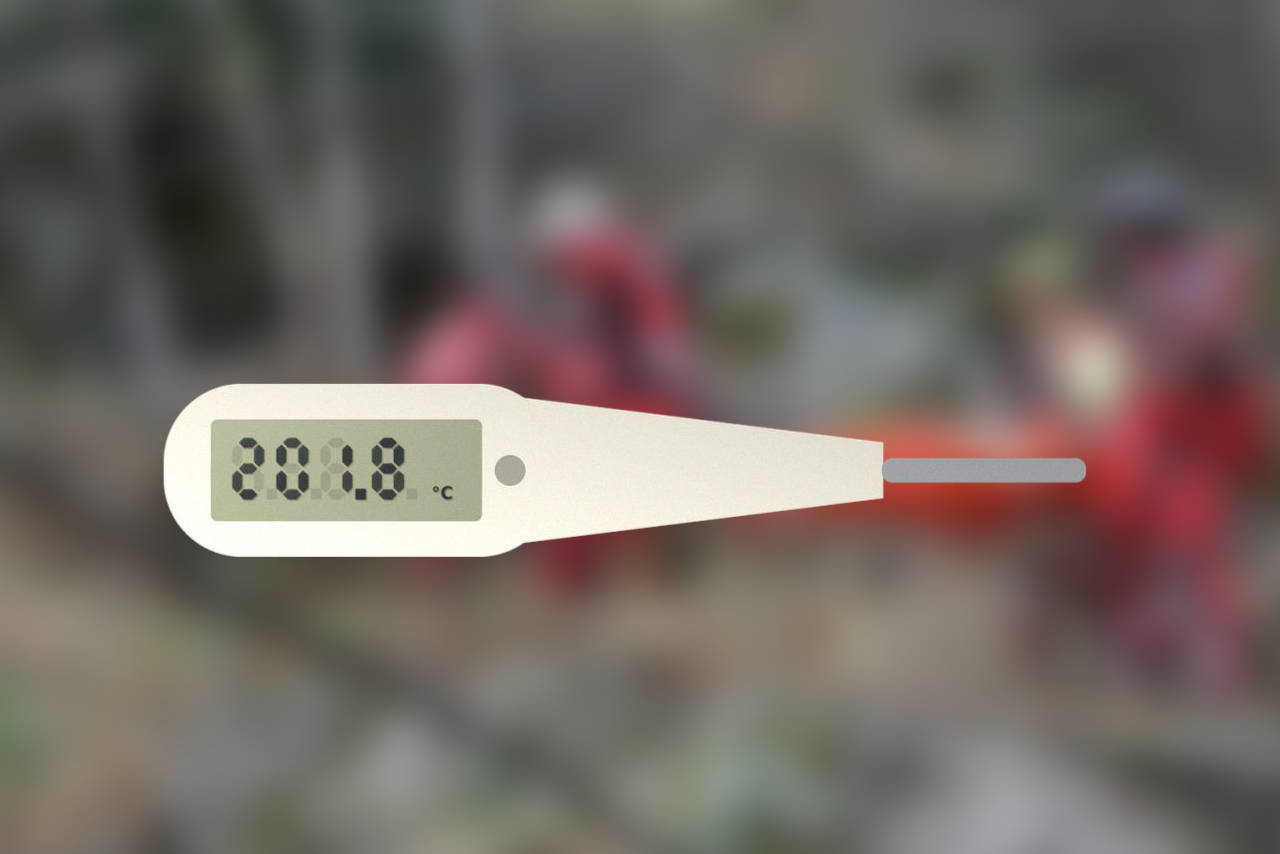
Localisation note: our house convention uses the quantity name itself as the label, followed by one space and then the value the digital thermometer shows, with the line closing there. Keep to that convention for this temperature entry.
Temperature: 201.8 °C
